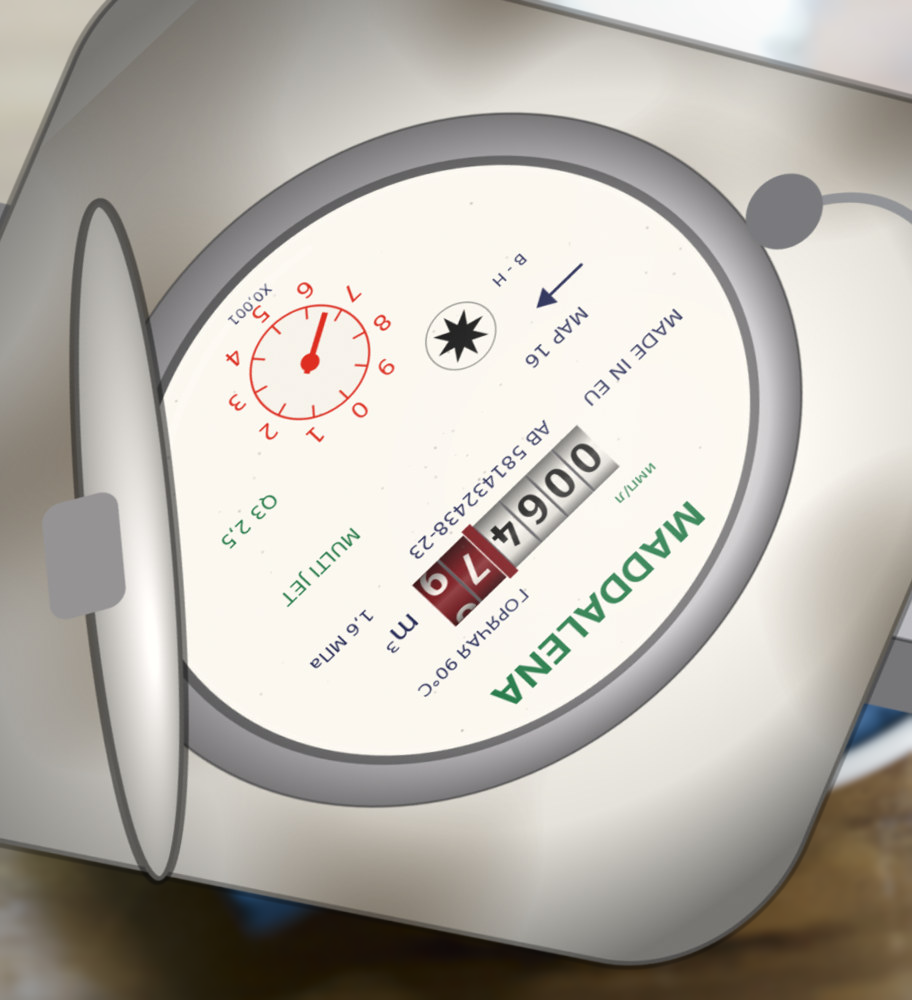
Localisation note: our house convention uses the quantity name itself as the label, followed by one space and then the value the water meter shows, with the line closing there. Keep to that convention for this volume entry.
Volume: 64.786 m³
